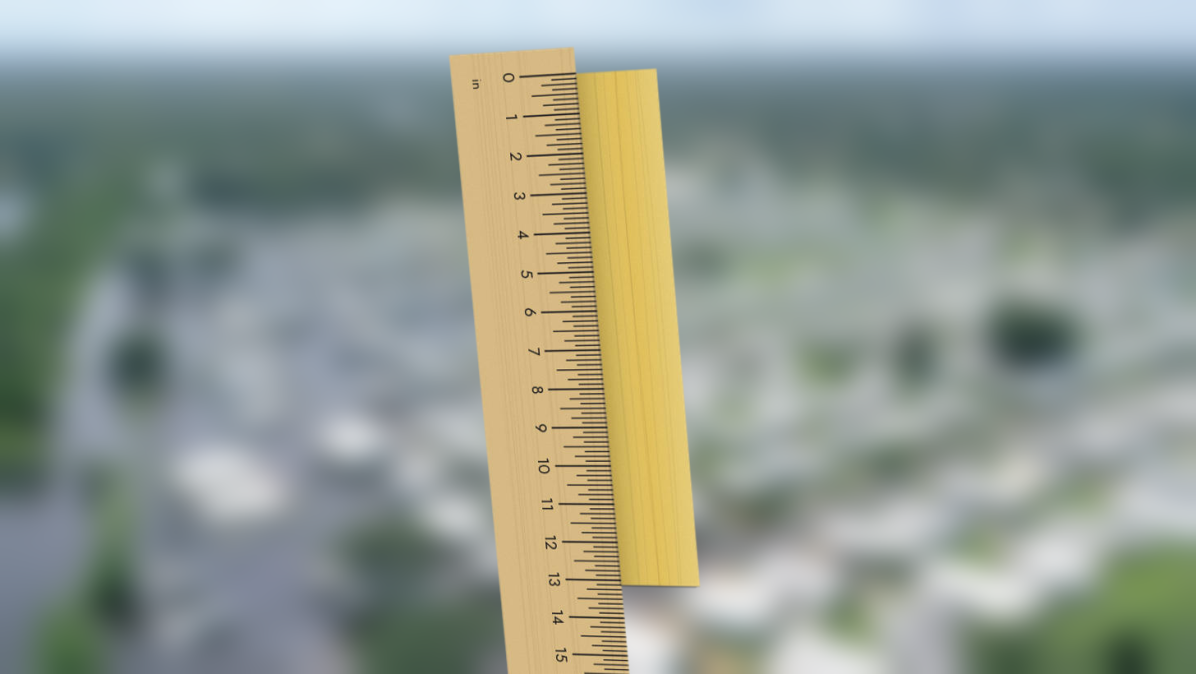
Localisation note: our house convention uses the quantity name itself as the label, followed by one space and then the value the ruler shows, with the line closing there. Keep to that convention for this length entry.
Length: 13.125 in
